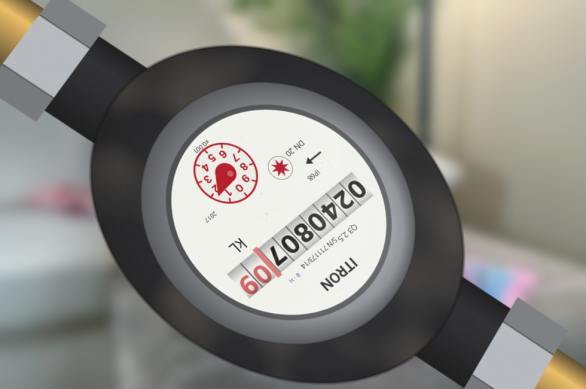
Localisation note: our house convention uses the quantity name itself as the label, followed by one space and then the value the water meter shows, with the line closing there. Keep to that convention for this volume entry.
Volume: 240807.091 kL
